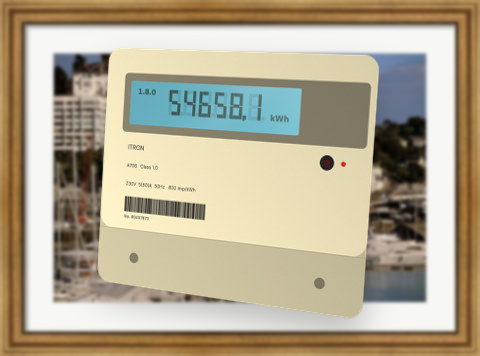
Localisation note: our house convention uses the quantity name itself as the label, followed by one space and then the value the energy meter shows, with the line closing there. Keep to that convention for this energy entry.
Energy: 54658.1 kWh
